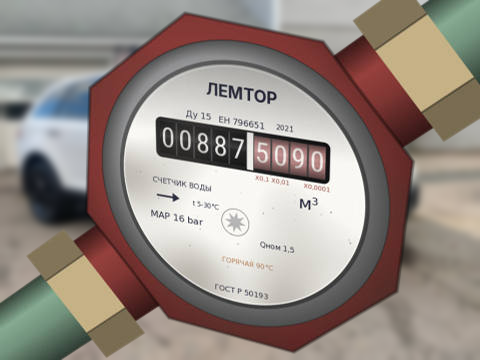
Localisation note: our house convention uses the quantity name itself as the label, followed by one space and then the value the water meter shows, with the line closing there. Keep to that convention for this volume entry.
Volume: 887.5090 m³
